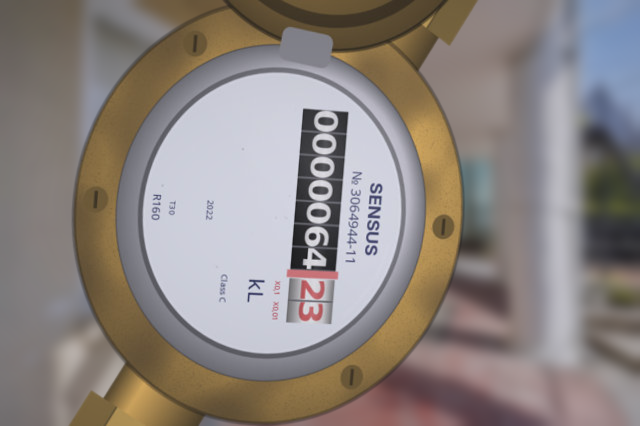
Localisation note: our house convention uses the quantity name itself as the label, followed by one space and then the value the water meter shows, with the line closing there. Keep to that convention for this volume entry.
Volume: 64.23 kL
